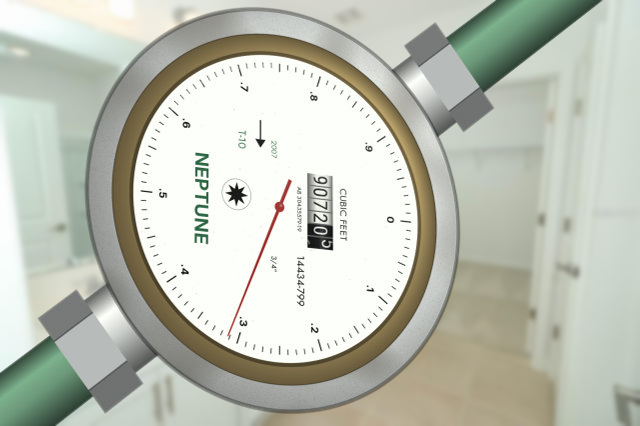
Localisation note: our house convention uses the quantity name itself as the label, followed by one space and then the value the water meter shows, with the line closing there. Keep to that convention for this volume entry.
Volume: 907205.31 ft³
